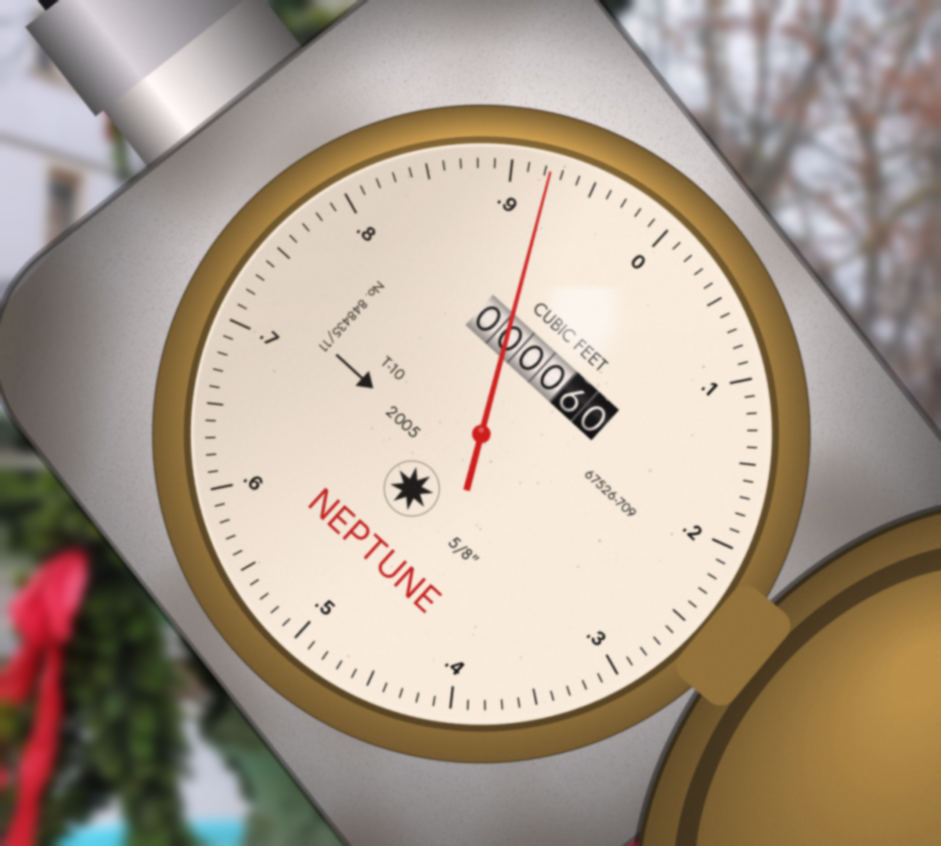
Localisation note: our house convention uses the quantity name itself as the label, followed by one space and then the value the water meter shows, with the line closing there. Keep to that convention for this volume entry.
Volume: 59.92 ft³
